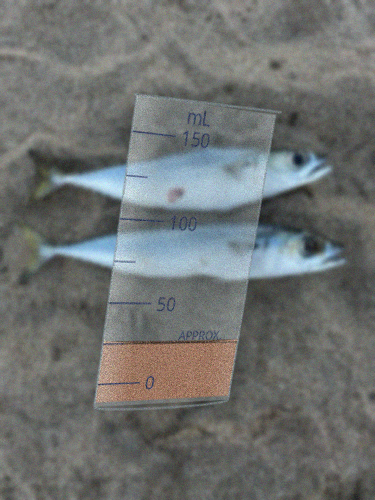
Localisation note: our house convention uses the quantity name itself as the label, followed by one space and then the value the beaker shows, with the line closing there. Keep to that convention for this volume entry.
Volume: 25 mL
